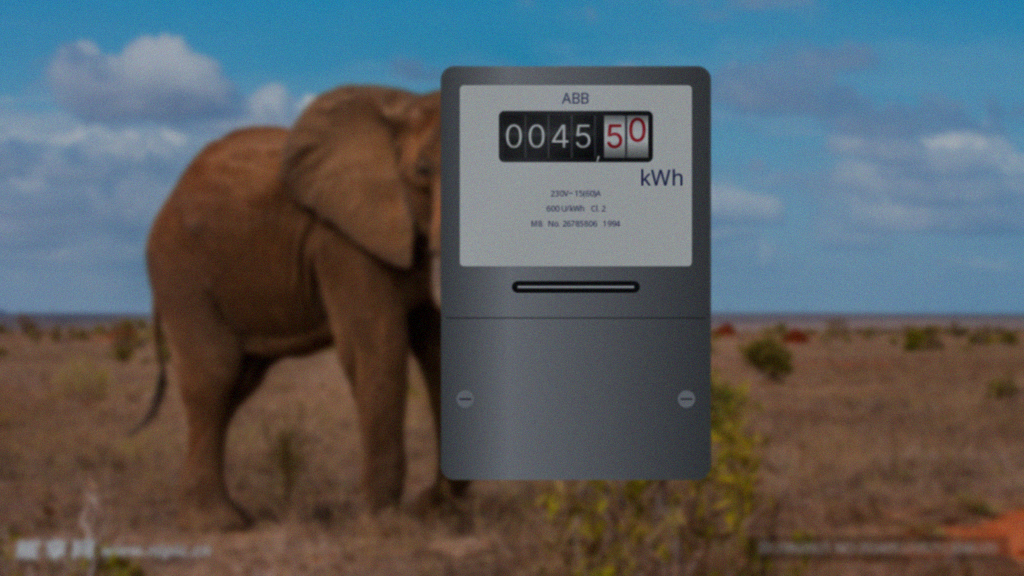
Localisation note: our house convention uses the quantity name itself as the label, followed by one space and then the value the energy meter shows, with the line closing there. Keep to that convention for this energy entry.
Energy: 45.50 kWh
